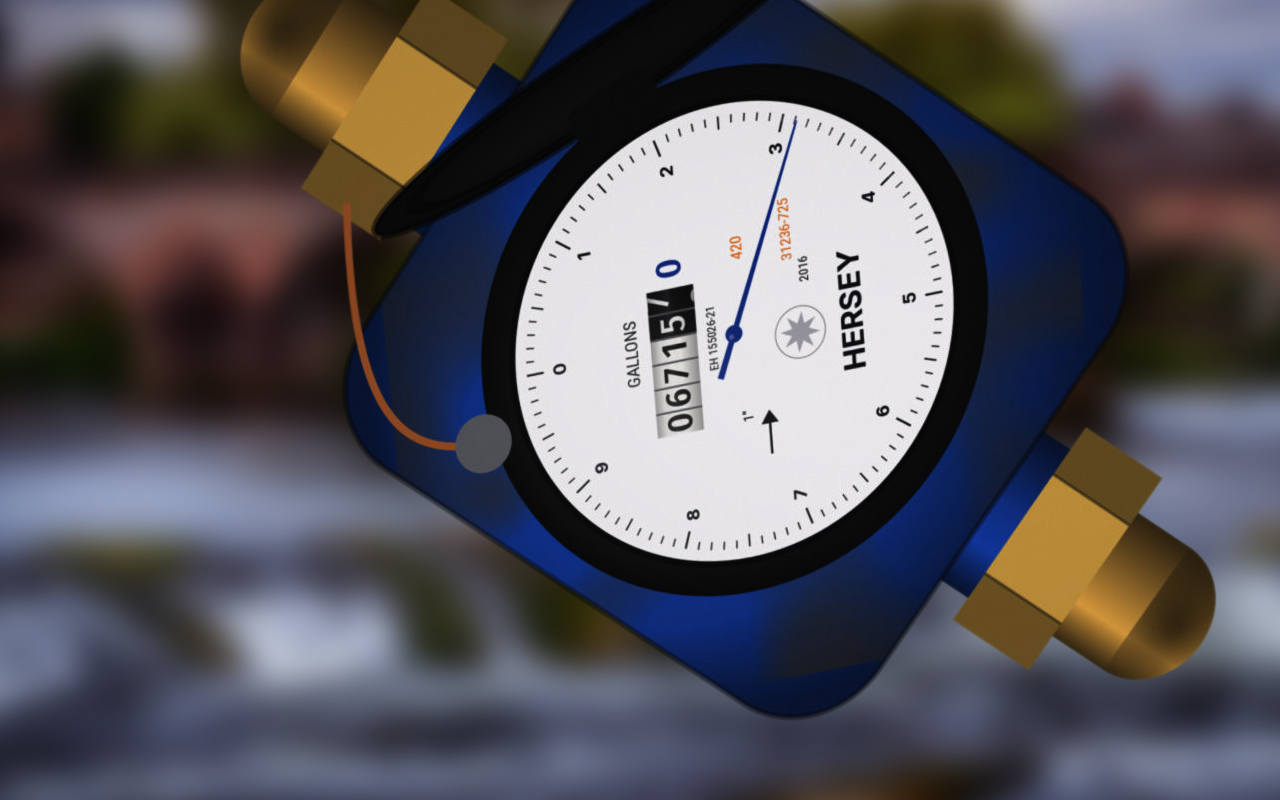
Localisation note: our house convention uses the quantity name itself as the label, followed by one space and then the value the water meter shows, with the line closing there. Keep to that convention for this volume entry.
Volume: 671573.1 gal
